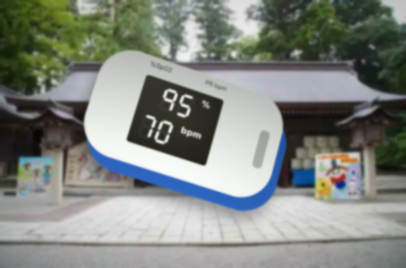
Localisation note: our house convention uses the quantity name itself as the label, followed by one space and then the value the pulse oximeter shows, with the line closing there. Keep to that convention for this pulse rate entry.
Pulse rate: 70 bpm
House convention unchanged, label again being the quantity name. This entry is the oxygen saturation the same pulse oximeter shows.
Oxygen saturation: 95 %
